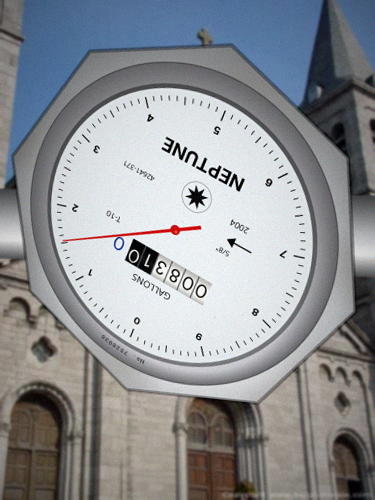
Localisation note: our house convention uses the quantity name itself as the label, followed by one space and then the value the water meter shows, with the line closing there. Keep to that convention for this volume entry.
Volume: 83101.5 gal
